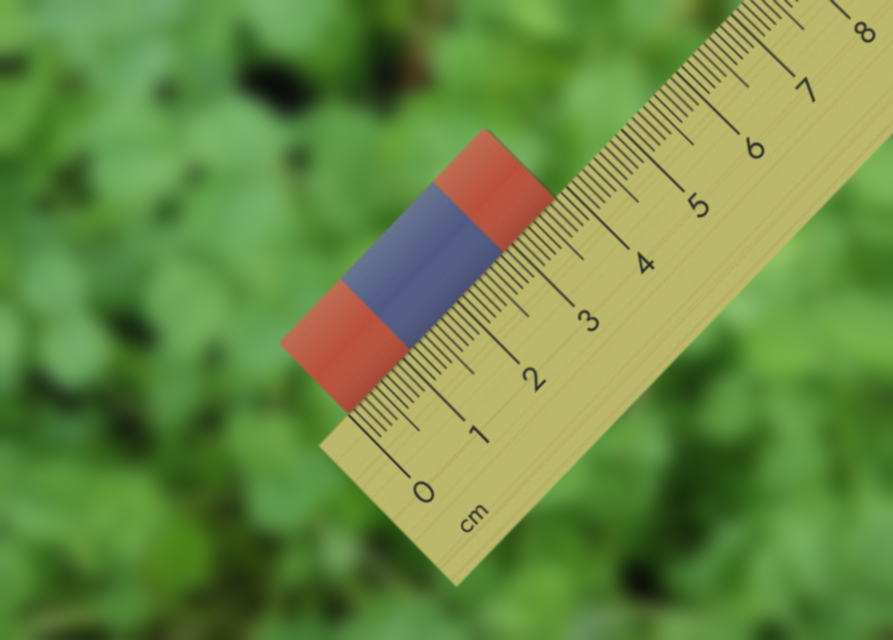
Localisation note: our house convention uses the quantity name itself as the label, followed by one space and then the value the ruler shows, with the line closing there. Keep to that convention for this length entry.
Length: 3.8 cm
